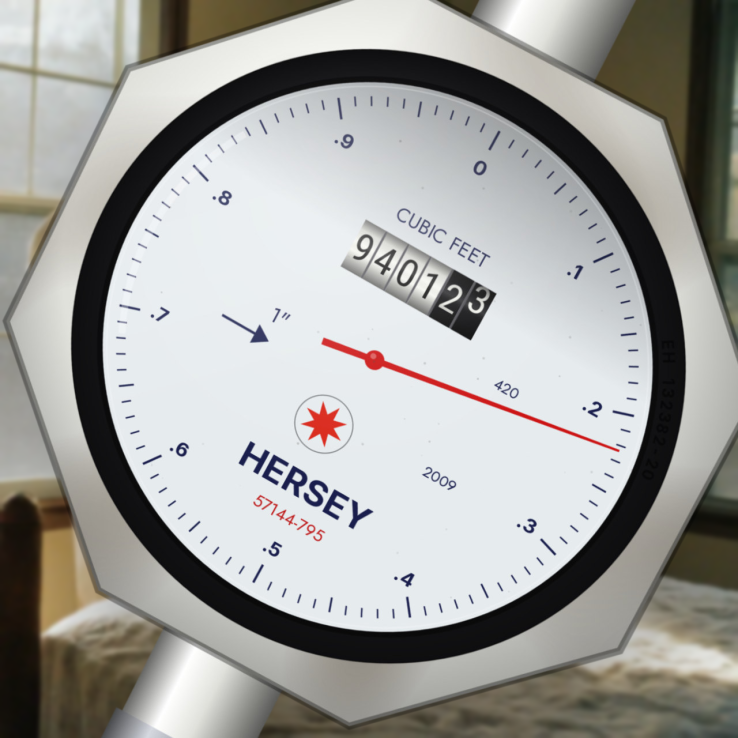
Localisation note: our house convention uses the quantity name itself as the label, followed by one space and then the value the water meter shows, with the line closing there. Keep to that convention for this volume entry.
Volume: 940123.22 ft³
